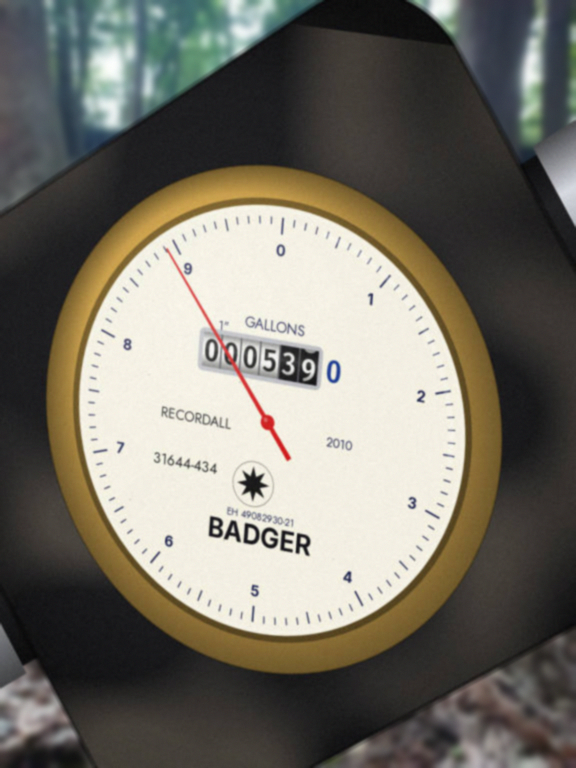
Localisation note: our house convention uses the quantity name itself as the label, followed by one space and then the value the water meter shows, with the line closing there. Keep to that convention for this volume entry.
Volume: 5388.9 gal
